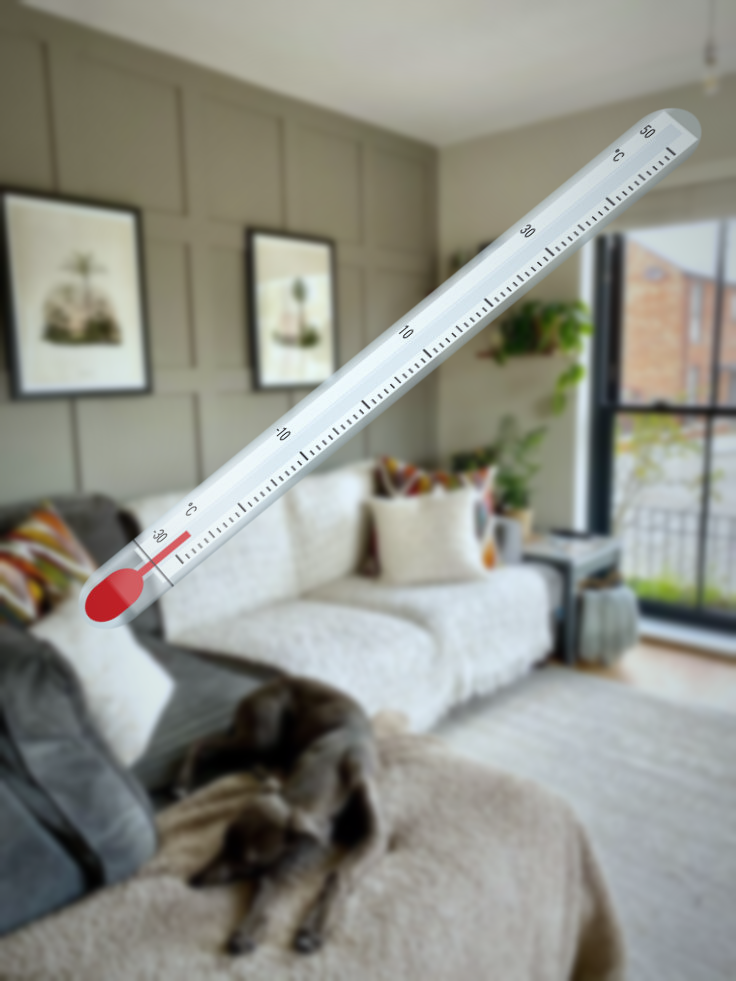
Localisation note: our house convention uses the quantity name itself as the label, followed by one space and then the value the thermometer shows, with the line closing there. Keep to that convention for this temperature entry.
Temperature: -27 °C
